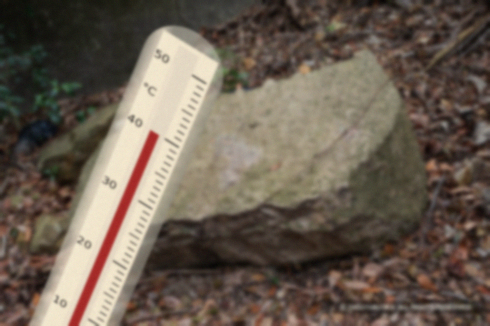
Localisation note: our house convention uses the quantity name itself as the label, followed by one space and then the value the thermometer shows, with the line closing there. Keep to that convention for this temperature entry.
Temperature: 40 °C
